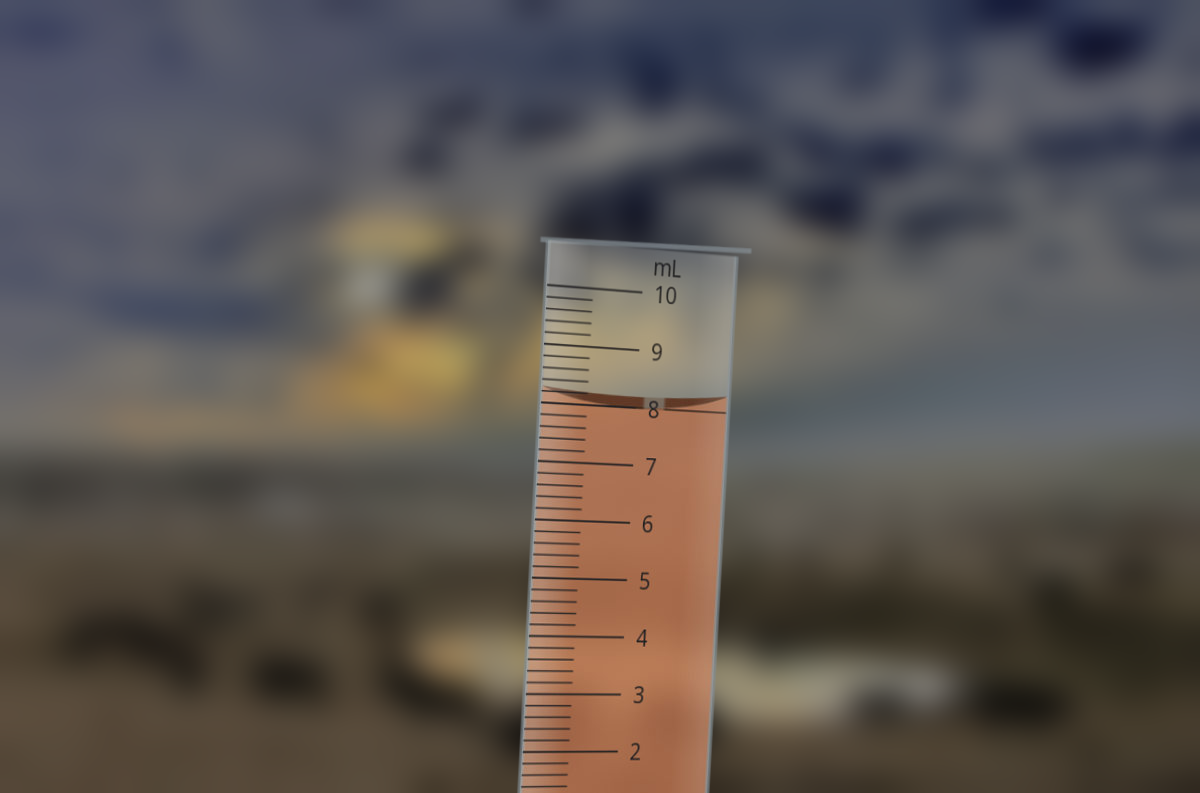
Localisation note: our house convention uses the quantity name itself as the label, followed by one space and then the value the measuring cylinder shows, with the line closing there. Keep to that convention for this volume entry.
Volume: 8 mL
